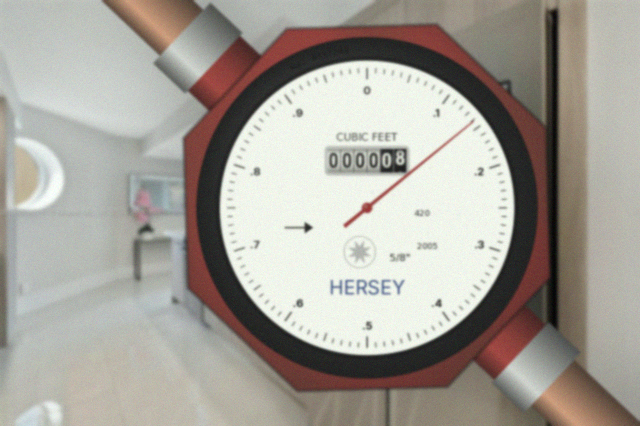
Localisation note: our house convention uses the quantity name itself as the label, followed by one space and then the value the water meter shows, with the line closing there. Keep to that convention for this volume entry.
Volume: 8.14 ft³
